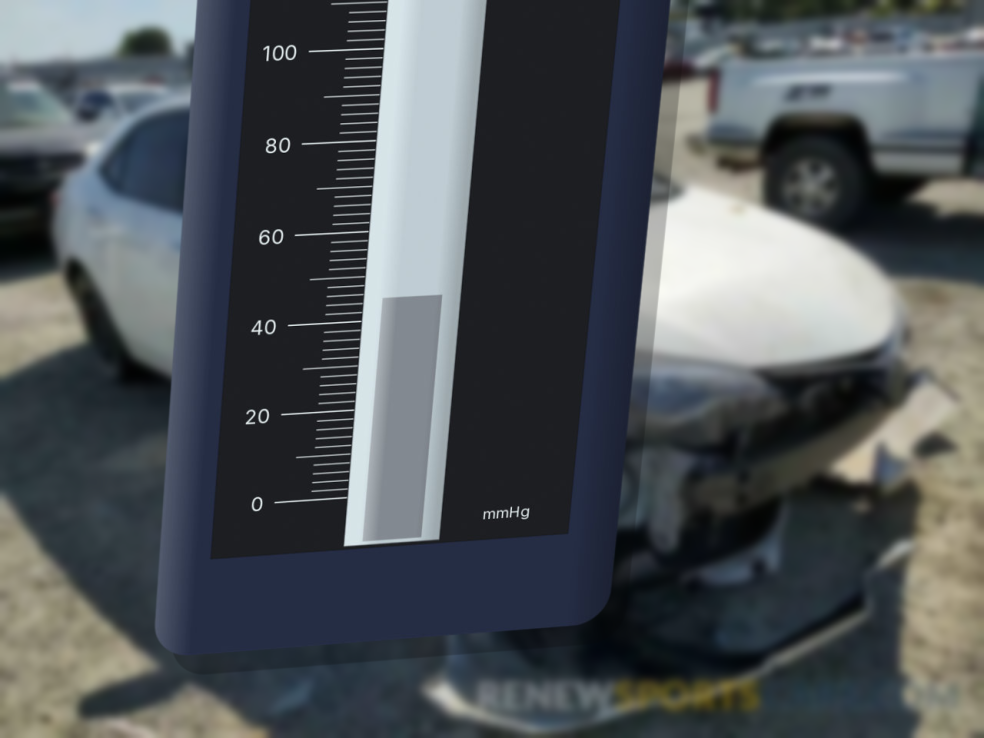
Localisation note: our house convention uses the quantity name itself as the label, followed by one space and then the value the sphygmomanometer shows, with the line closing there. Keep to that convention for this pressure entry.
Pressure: 45 mmHg
